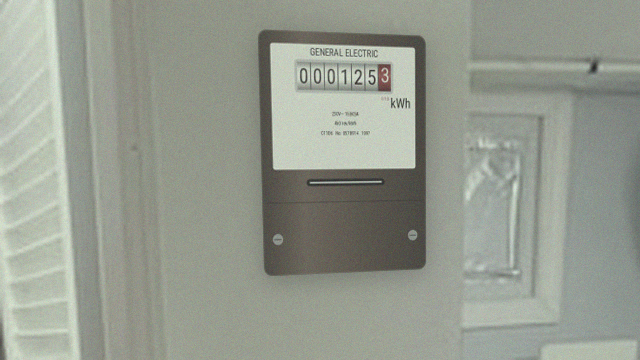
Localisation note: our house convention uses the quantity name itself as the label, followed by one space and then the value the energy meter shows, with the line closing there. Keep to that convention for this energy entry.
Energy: 125.3 kWh
